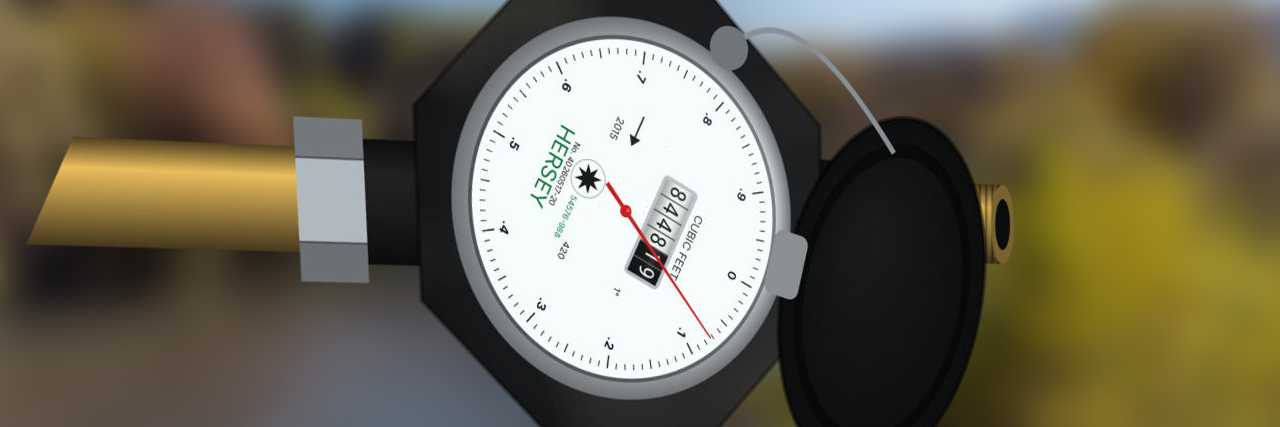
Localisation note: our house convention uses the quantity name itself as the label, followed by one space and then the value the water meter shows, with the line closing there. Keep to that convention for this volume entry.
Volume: 844819.07 ft³
